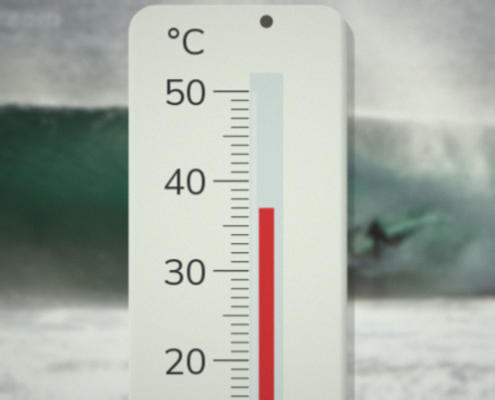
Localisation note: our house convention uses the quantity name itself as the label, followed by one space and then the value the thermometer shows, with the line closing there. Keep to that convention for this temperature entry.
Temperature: 37 °C
